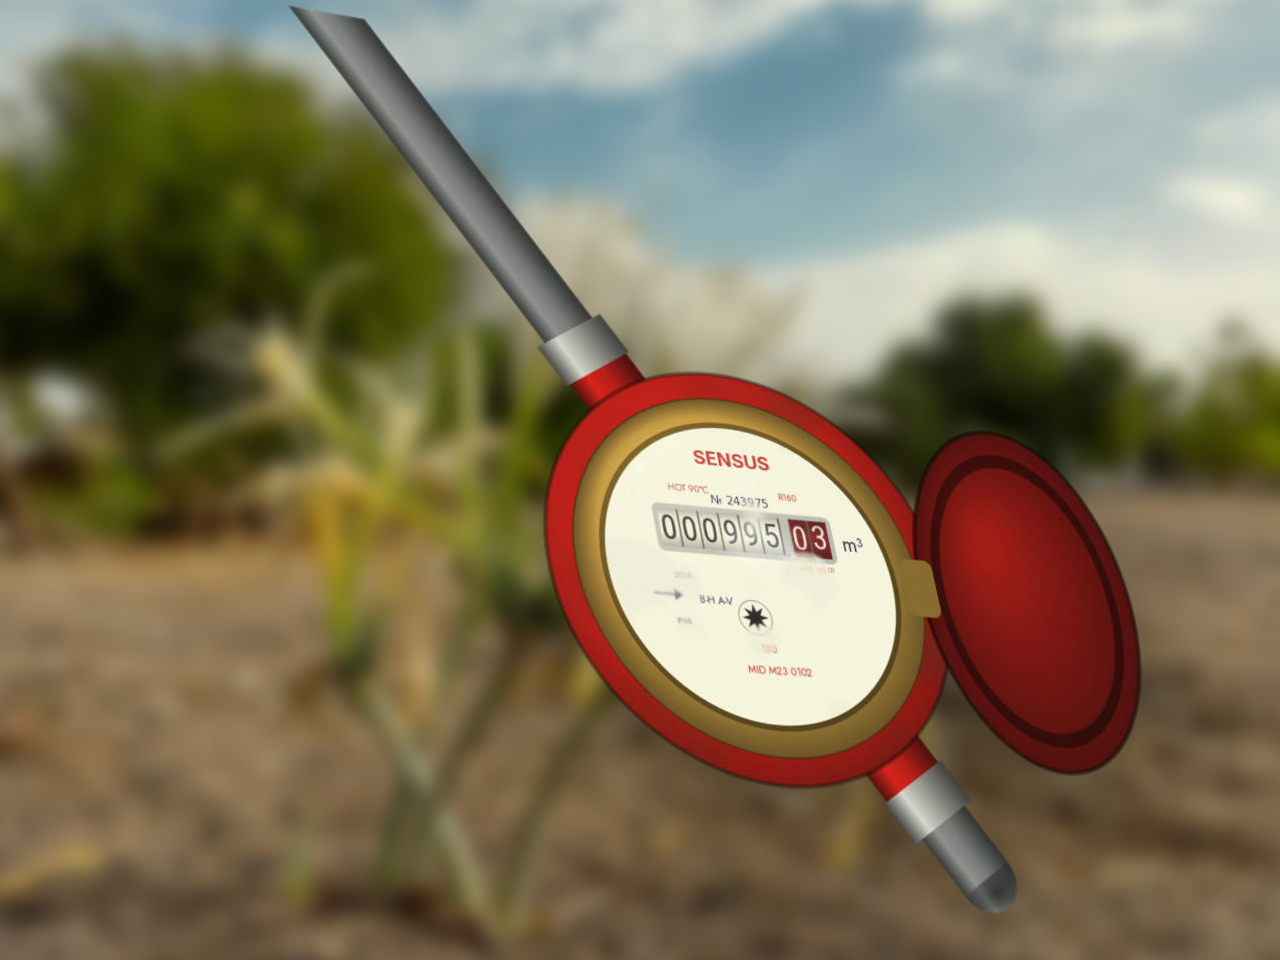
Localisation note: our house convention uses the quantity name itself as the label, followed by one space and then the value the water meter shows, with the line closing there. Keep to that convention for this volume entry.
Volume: 995.03 m³
